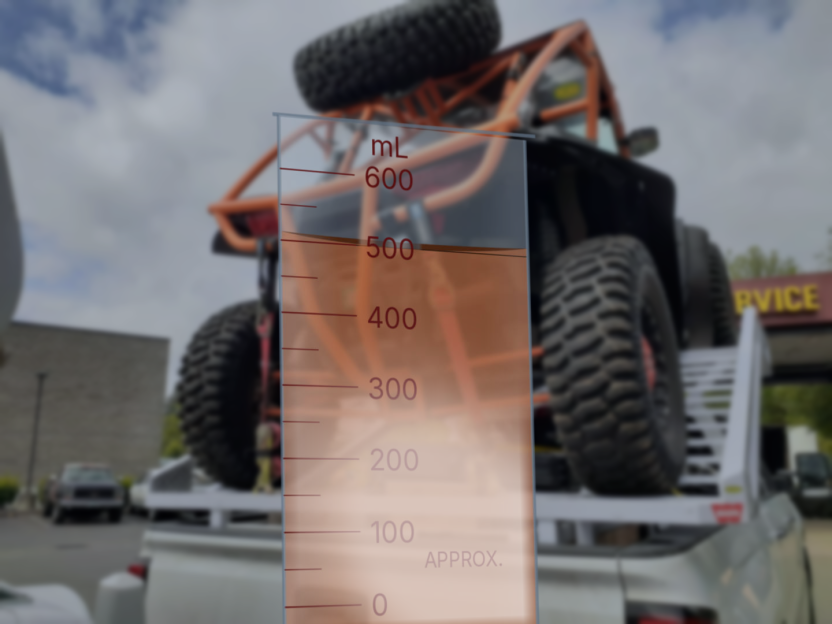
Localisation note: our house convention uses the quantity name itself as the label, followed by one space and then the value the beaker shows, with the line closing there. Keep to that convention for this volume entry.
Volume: 500 mL
